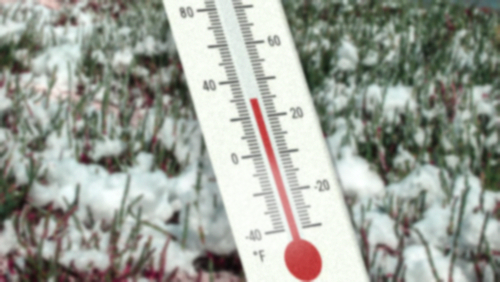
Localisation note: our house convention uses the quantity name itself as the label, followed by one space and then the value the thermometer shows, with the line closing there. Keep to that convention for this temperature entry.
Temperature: 30 °F
